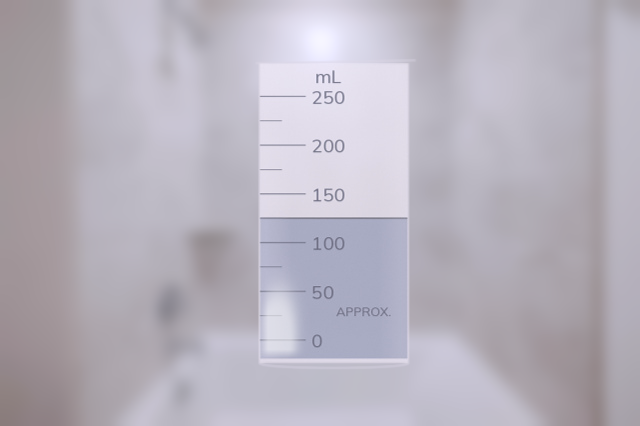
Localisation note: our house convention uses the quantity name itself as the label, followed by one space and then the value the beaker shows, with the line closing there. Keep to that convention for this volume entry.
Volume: 125 mL
